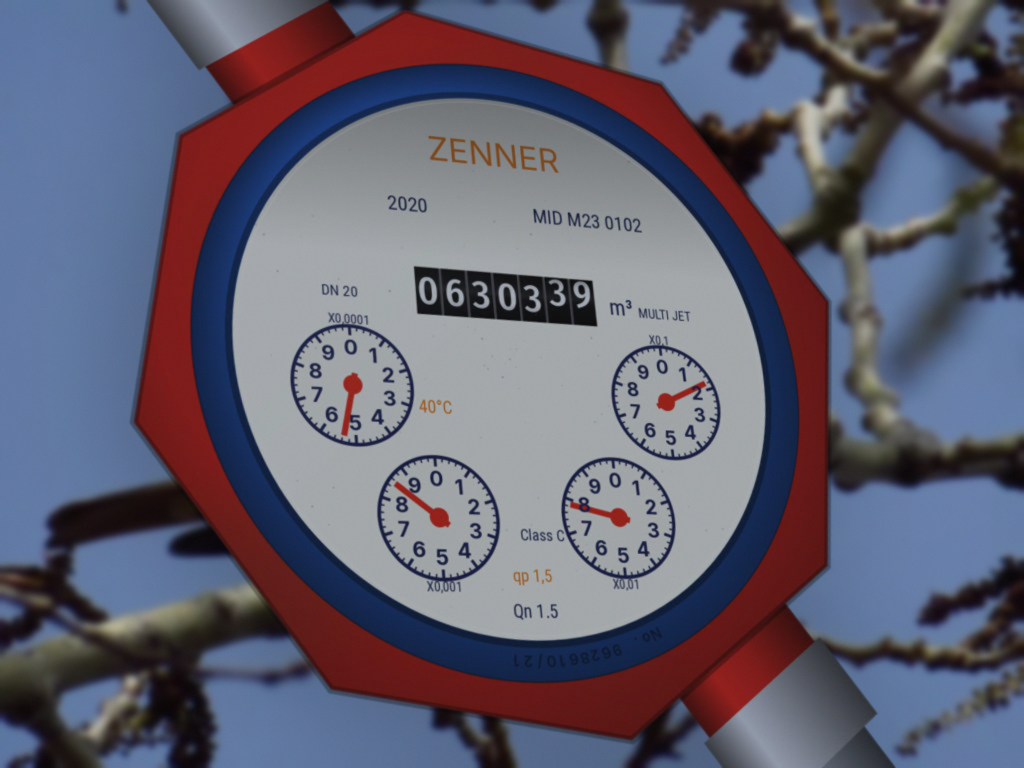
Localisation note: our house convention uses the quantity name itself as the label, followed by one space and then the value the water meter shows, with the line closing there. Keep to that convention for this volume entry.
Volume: 630339.1785 m³
